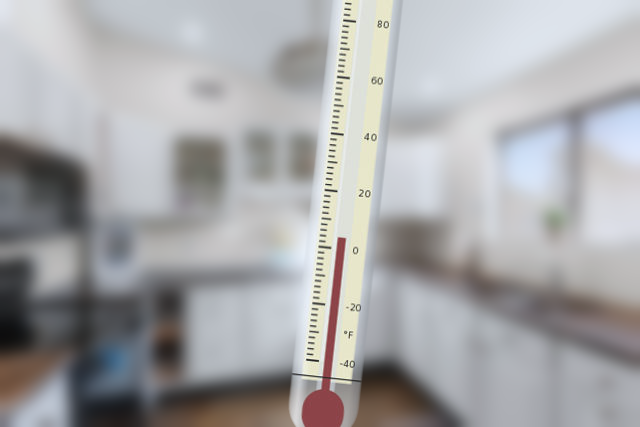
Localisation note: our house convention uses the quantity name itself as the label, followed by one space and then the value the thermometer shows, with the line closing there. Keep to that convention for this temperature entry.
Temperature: 4 °F
